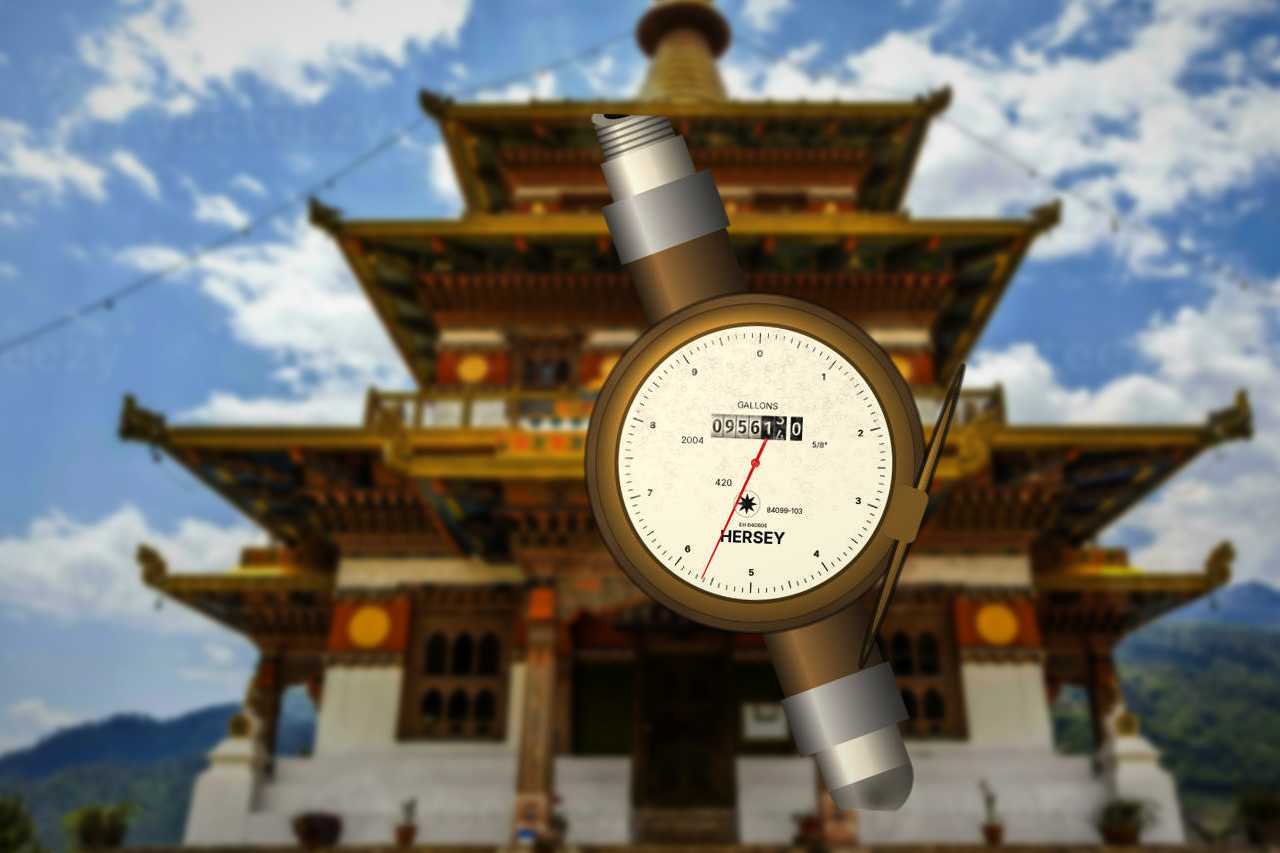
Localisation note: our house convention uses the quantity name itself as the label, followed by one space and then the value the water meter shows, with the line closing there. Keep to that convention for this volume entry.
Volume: 956135.6 gal
